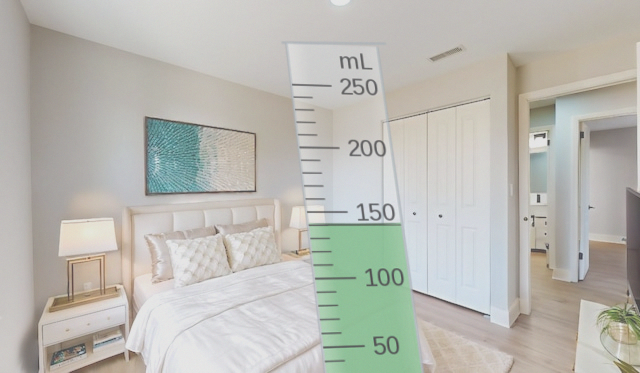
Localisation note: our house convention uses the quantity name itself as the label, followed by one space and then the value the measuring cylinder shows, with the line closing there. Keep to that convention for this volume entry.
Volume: 140 mL
